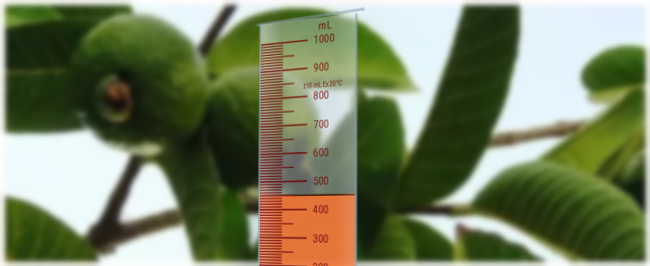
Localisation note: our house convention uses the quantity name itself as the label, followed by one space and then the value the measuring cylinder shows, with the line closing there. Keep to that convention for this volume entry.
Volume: 450 mL
